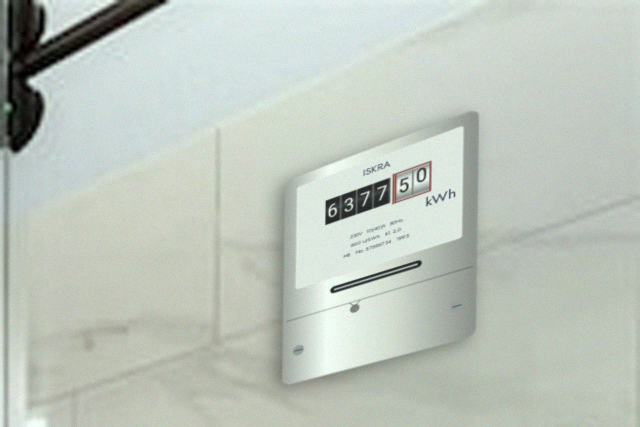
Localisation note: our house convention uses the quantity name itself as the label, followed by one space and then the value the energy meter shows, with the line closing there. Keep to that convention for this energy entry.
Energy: 6377.50 kWh
